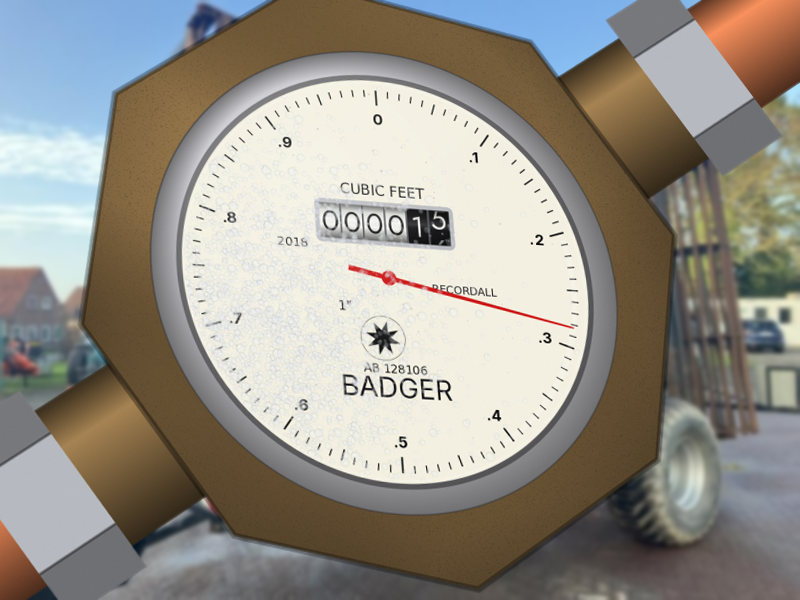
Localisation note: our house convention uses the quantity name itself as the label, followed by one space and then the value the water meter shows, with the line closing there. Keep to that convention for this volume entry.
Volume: 15.28 ft³
